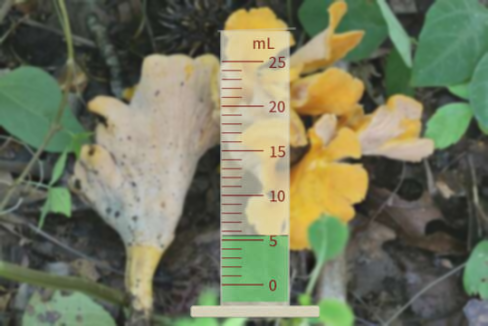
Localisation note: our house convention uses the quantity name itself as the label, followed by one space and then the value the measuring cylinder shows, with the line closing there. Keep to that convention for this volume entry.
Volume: 5.5 mL
